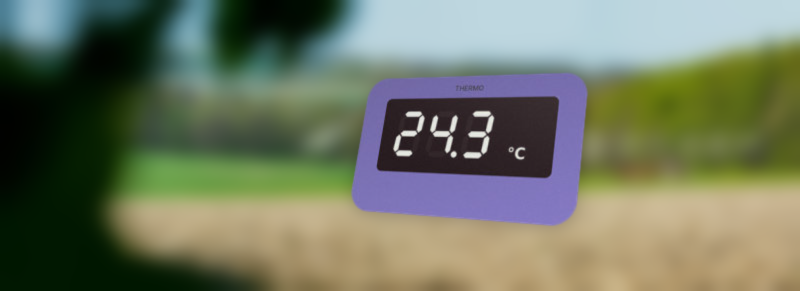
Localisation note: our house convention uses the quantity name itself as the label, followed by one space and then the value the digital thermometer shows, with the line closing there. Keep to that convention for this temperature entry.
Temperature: 24.3 °C
